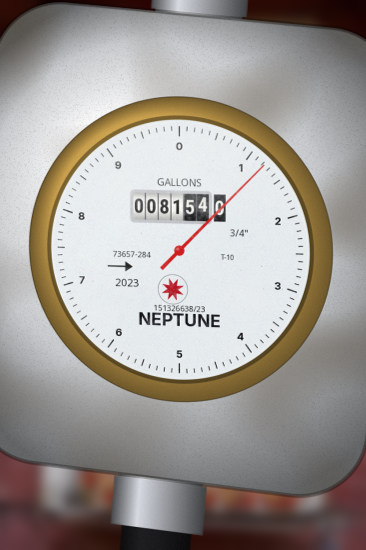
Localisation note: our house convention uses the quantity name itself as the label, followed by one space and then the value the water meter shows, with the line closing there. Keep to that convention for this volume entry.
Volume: 81541.2 gal
